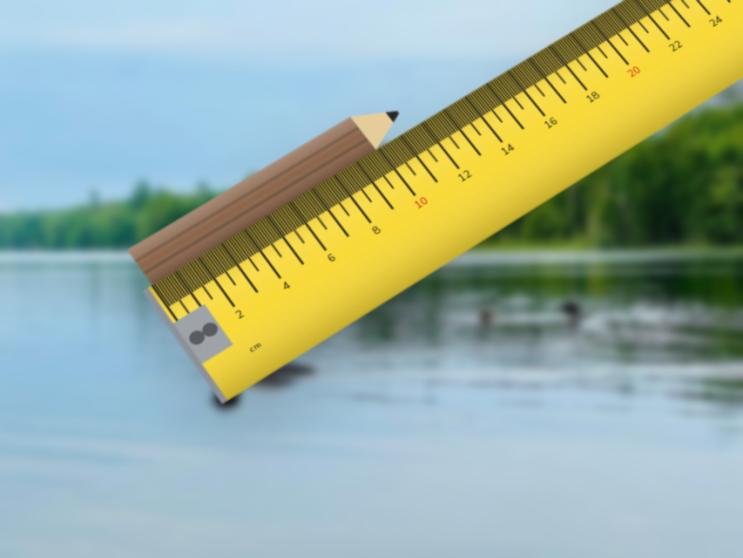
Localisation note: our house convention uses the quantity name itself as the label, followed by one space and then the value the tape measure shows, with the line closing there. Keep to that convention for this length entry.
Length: 11.5 cm
